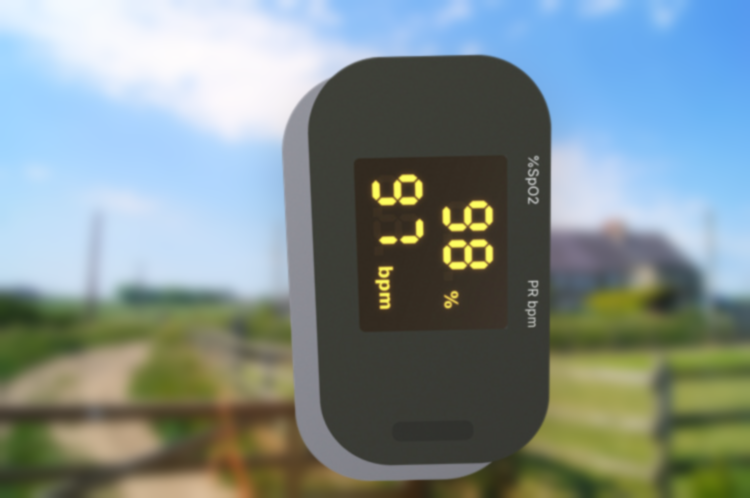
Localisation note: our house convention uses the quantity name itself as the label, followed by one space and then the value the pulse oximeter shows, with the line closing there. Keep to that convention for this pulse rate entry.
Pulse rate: 97 bpm
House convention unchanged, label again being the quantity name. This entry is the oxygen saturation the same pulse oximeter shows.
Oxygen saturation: 98 %
